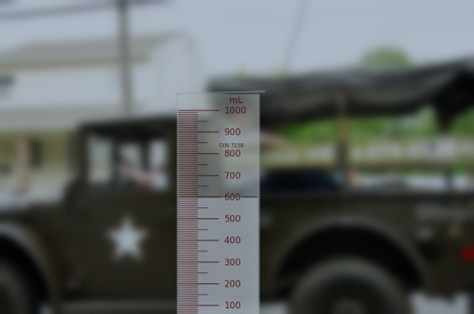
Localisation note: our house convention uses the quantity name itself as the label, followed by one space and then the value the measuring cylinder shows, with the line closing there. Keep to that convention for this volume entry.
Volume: 600 mL
